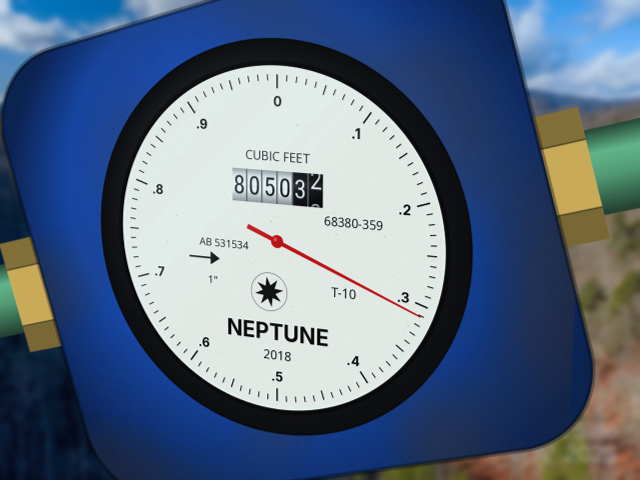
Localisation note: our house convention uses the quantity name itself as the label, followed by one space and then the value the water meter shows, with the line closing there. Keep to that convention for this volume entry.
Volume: 805032.31 ft³
